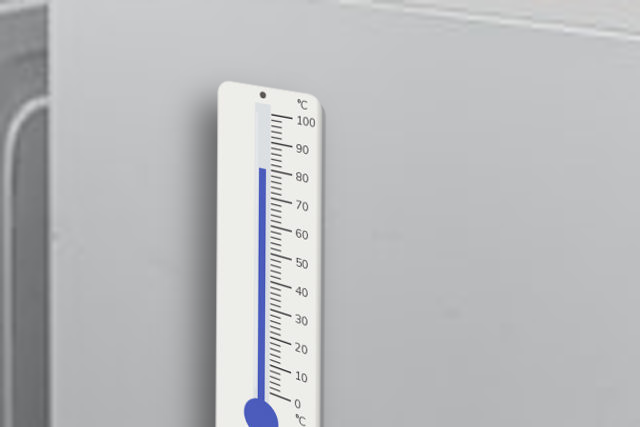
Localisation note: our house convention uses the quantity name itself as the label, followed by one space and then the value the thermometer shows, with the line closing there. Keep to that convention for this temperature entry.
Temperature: 80 °C
